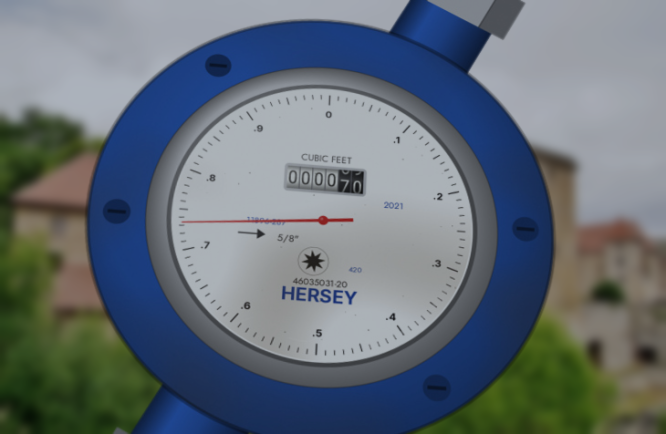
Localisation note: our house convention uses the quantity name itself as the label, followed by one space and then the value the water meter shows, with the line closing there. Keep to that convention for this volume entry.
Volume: 69.73 ft³
